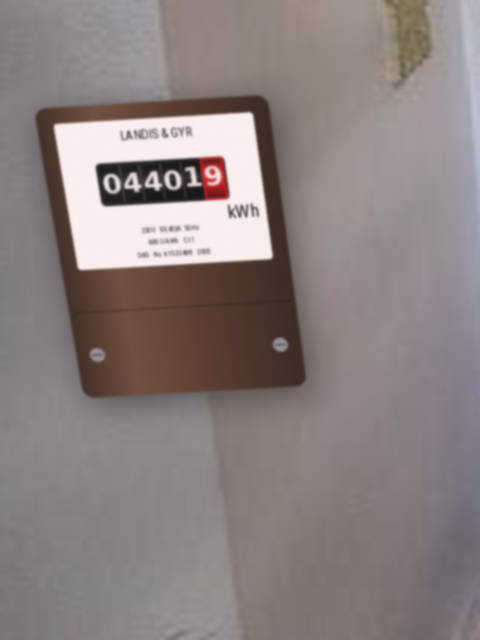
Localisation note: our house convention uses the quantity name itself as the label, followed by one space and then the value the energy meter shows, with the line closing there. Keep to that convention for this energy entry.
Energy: 4401.9 kWh
